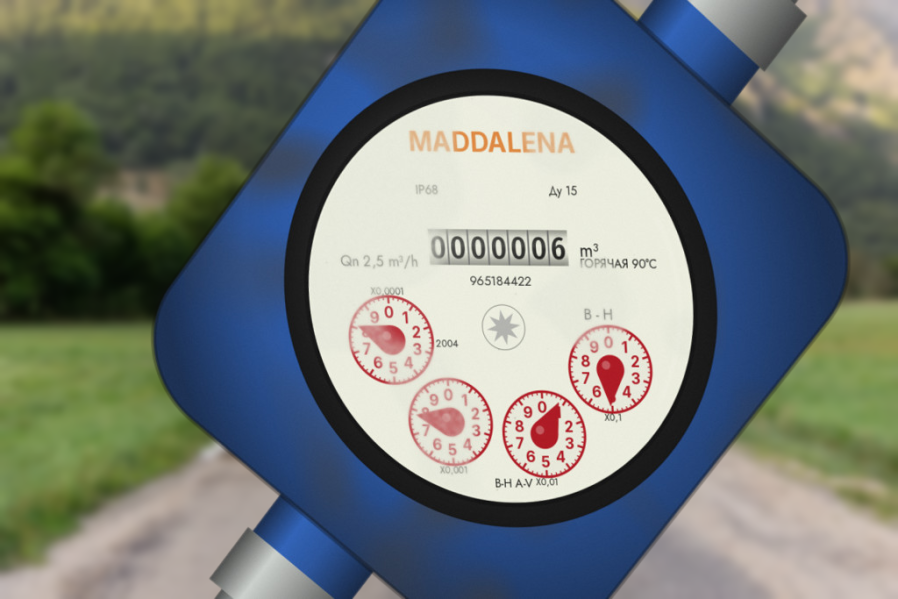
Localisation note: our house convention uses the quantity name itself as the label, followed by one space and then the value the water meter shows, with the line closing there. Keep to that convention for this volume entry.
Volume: 6.5078 m³
